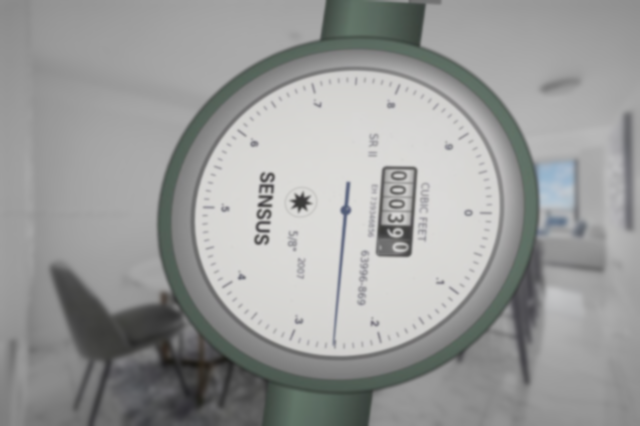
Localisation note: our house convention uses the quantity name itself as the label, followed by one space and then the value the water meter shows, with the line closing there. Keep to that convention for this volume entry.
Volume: 390.25 ft³
